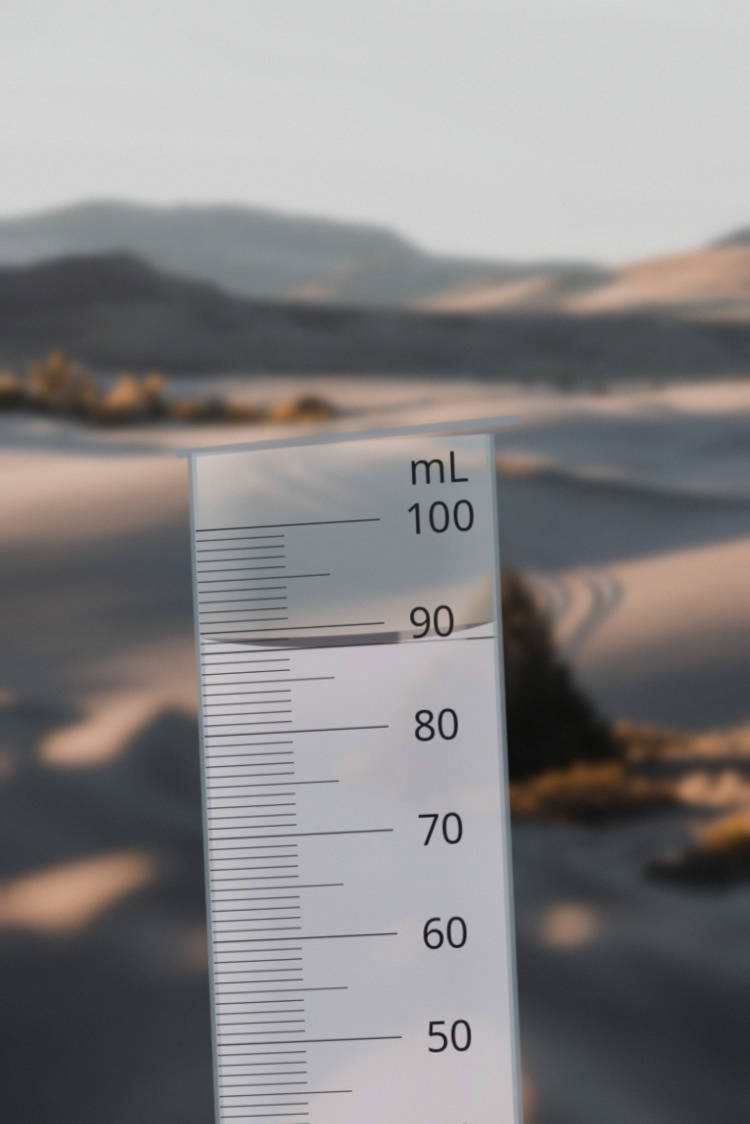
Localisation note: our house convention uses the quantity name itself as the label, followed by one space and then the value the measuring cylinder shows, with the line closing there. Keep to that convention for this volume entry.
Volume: 88 mL
